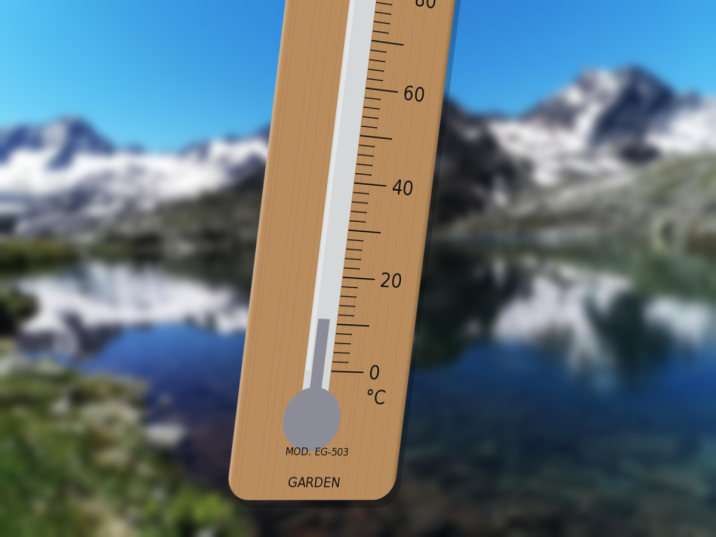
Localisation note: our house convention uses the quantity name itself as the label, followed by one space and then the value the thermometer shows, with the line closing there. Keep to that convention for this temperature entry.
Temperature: 11 °C
